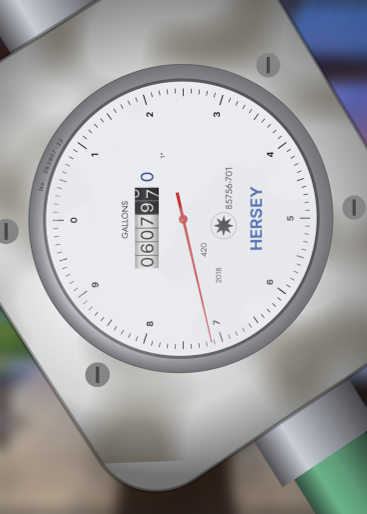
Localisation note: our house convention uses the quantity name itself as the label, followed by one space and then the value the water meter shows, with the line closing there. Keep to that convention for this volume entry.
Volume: 607967.1 gal
